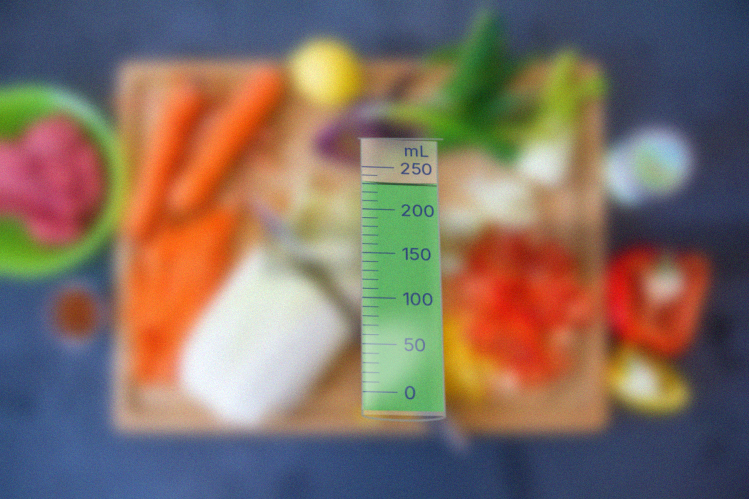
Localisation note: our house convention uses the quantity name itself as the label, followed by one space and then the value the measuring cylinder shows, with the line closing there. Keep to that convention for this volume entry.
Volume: 230 mL
